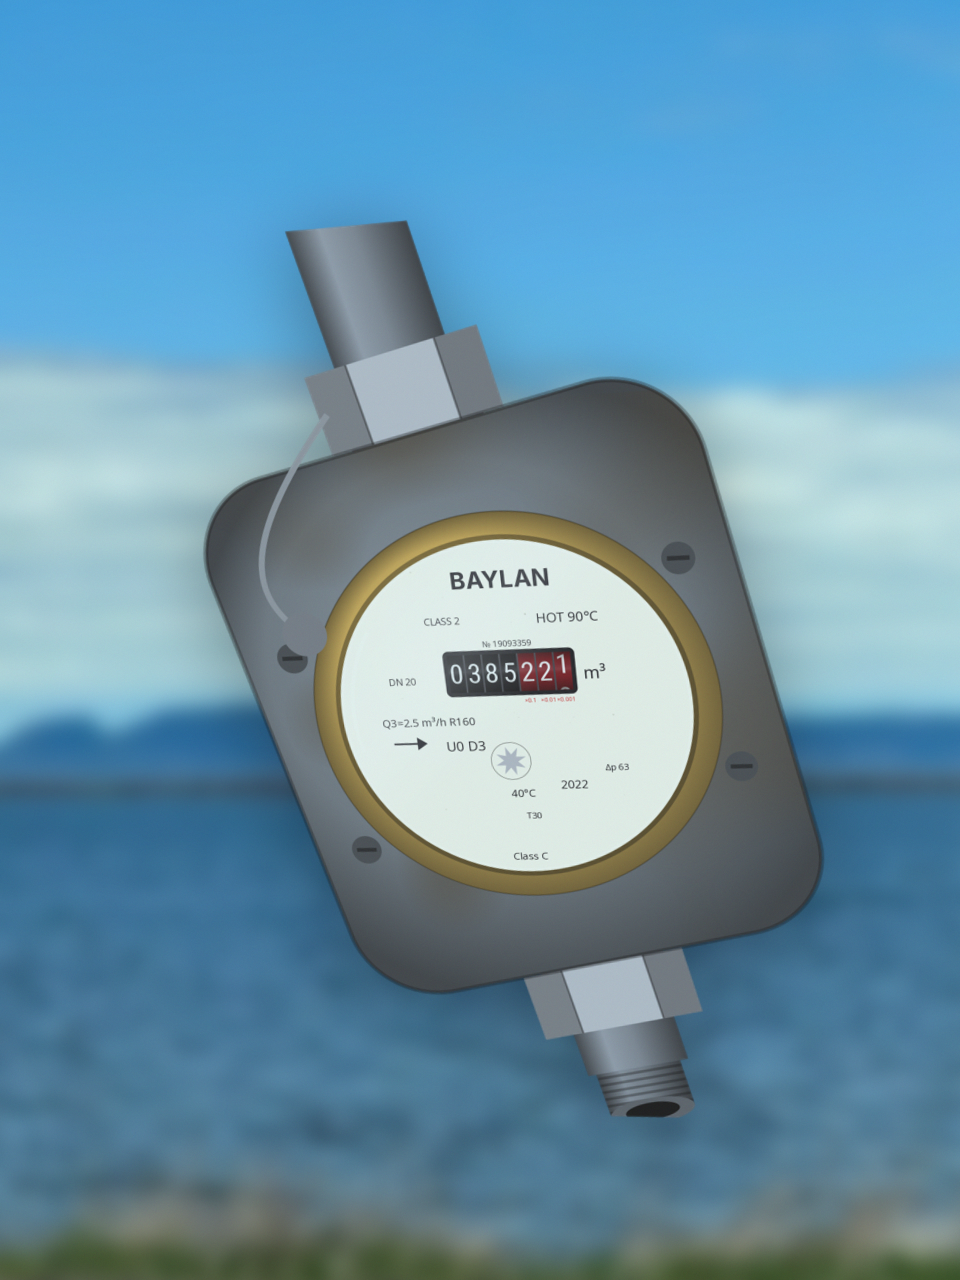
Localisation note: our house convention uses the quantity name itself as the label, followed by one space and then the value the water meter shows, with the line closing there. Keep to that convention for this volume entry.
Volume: 385.221 m³
